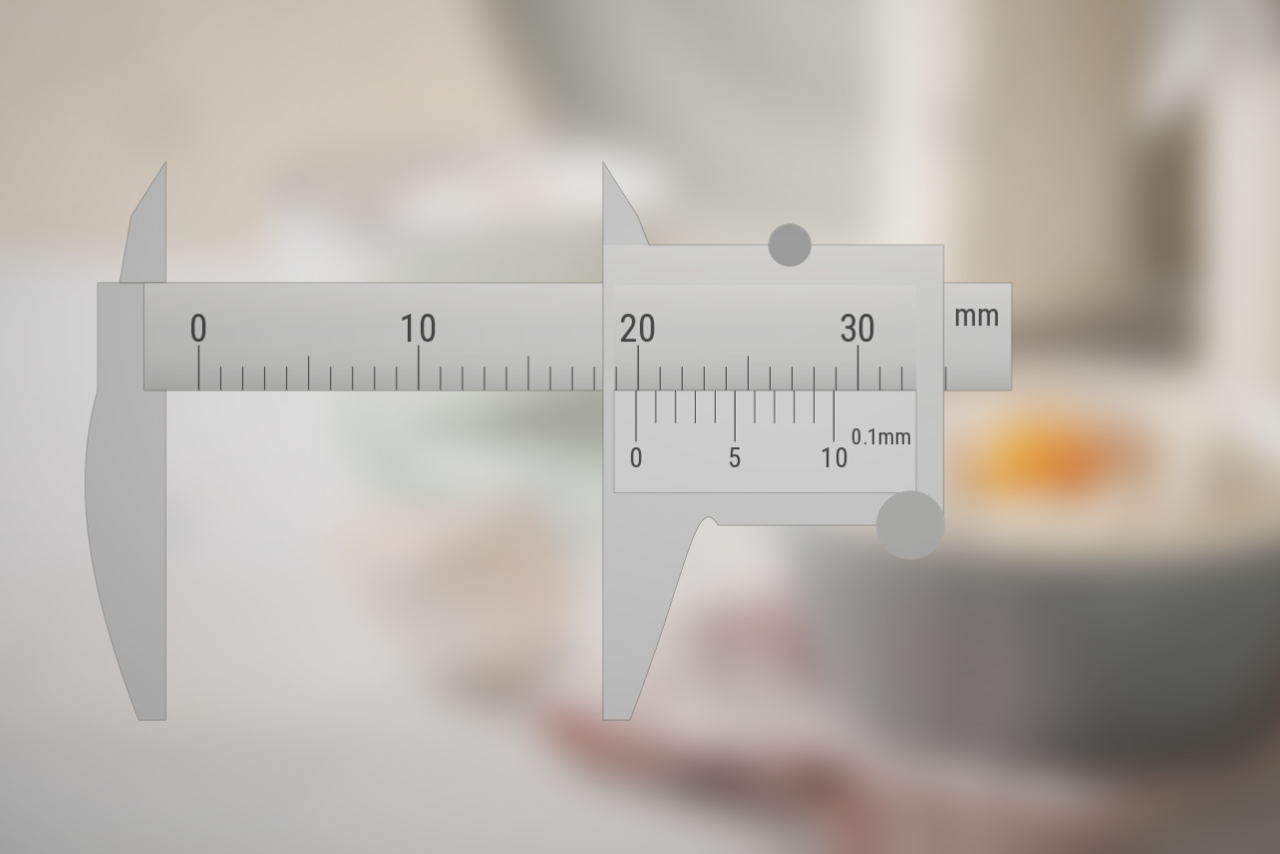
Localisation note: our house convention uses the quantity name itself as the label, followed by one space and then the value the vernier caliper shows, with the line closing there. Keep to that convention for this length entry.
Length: 19.9 mm
